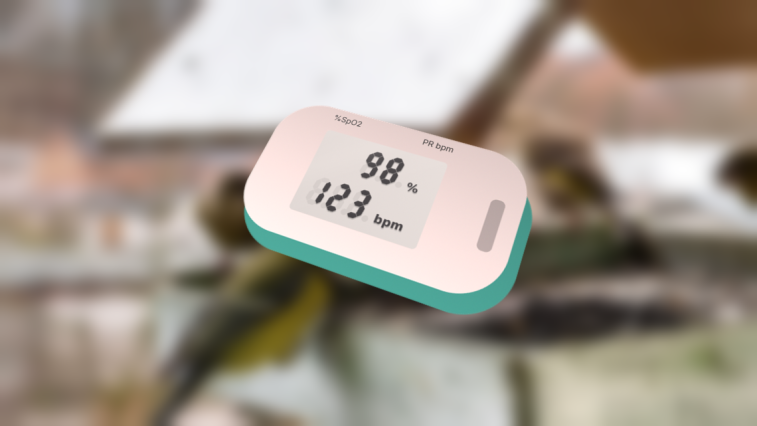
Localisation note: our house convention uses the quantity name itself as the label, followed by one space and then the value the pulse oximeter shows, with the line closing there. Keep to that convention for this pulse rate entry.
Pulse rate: 123 bpm
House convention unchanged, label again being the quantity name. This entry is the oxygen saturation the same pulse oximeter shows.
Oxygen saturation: 98 %
